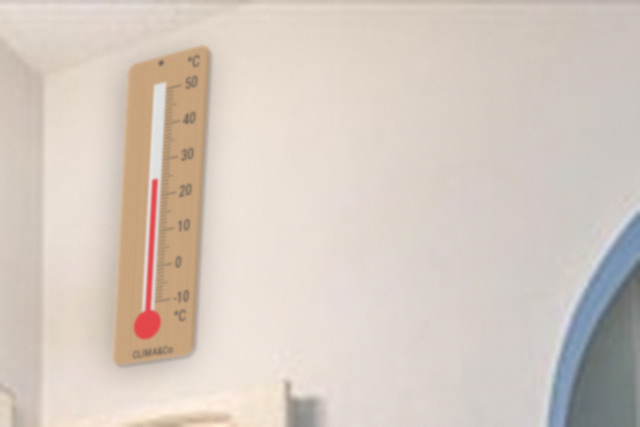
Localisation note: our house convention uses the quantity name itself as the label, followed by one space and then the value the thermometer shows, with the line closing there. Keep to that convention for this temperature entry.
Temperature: 25 °C
